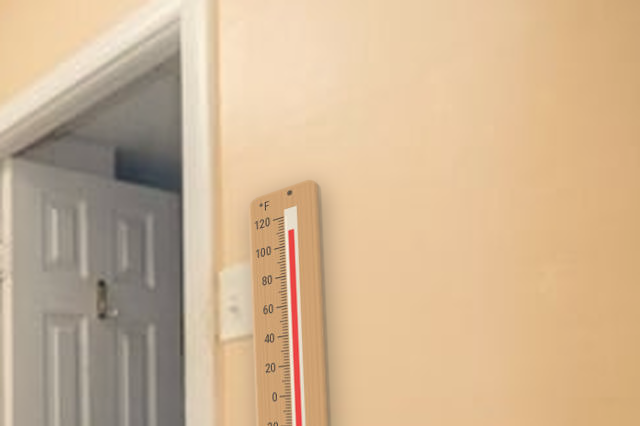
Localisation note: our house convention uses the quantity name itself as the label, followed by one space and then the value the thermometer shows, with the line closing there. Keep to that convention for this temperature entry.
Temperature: 110 °F
